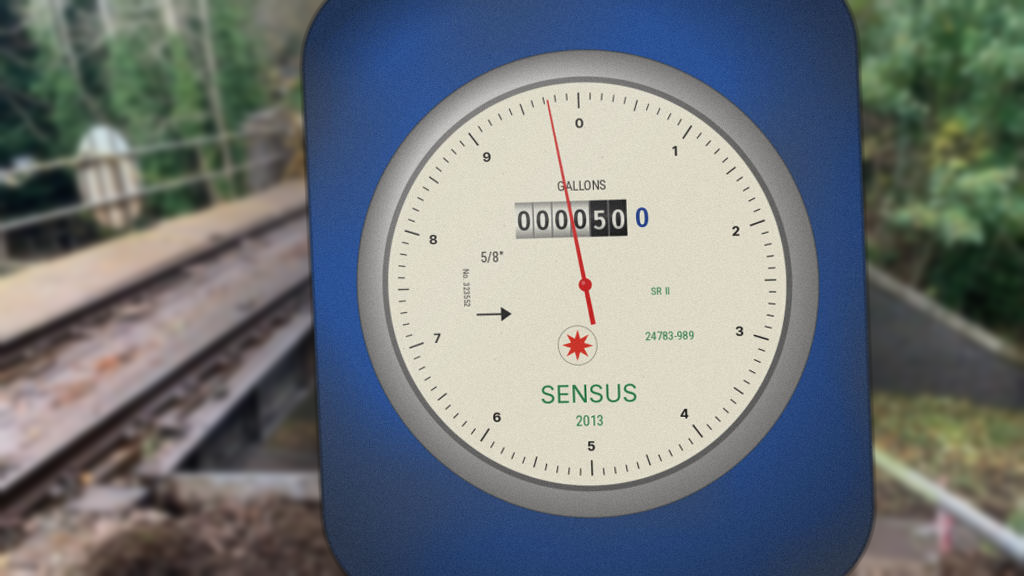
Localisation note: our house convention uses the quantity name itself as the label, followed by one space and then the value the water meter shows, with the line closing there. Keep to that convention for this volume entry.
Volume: 499.7 gal
